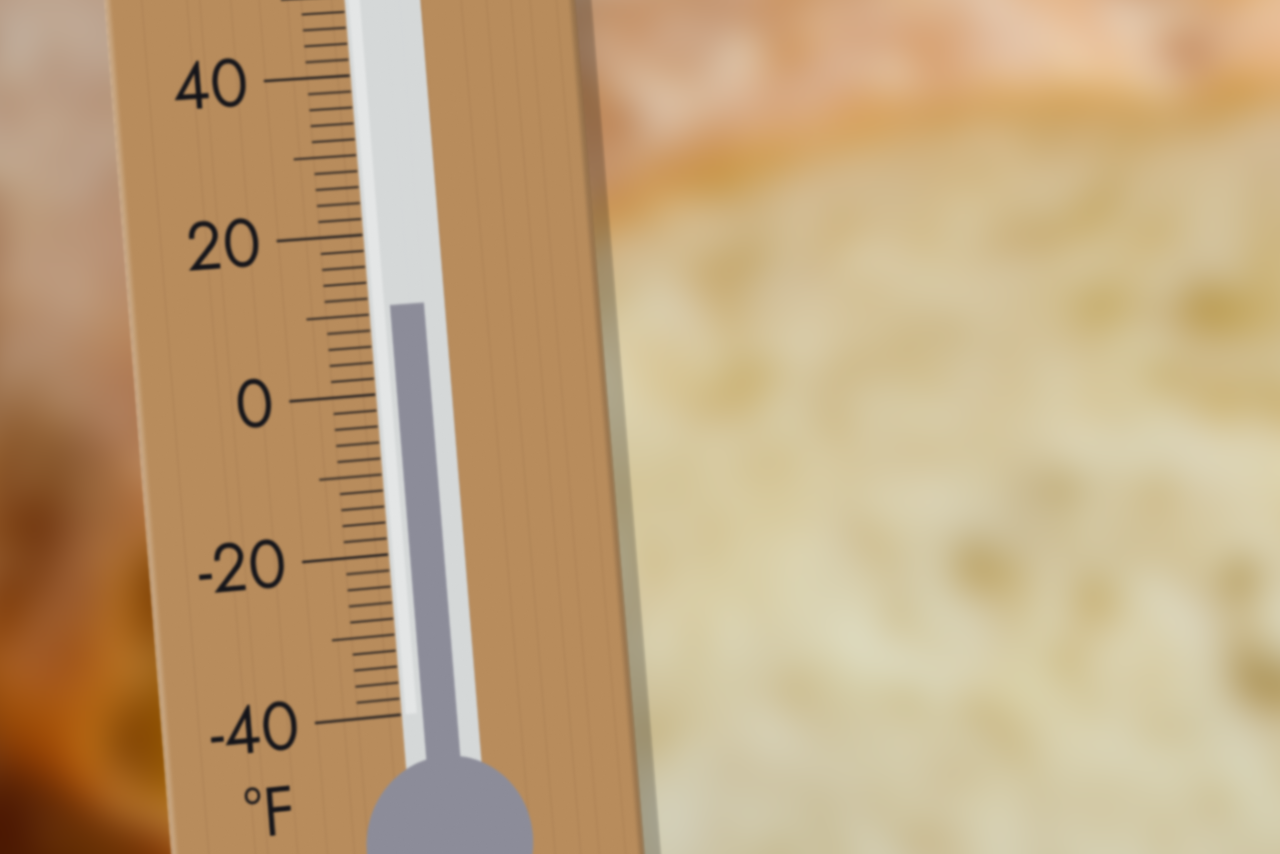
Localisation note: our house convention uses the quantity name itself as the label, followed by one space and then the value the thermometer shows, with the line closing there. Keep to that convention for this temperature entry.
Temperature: 11 °F
